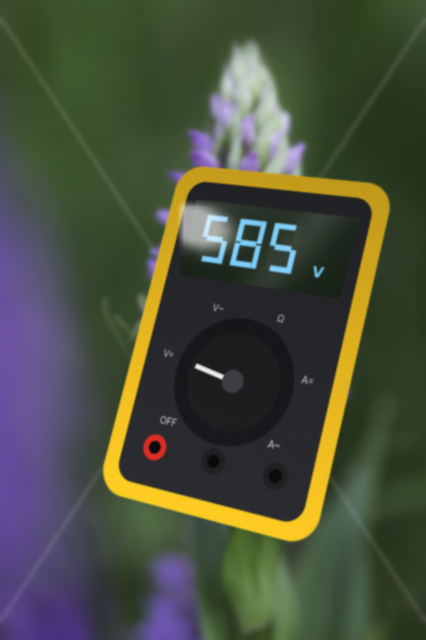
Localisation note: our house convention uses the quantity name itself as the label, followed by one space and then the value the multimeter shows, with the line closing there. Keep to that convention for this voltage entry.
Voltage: 585 V
